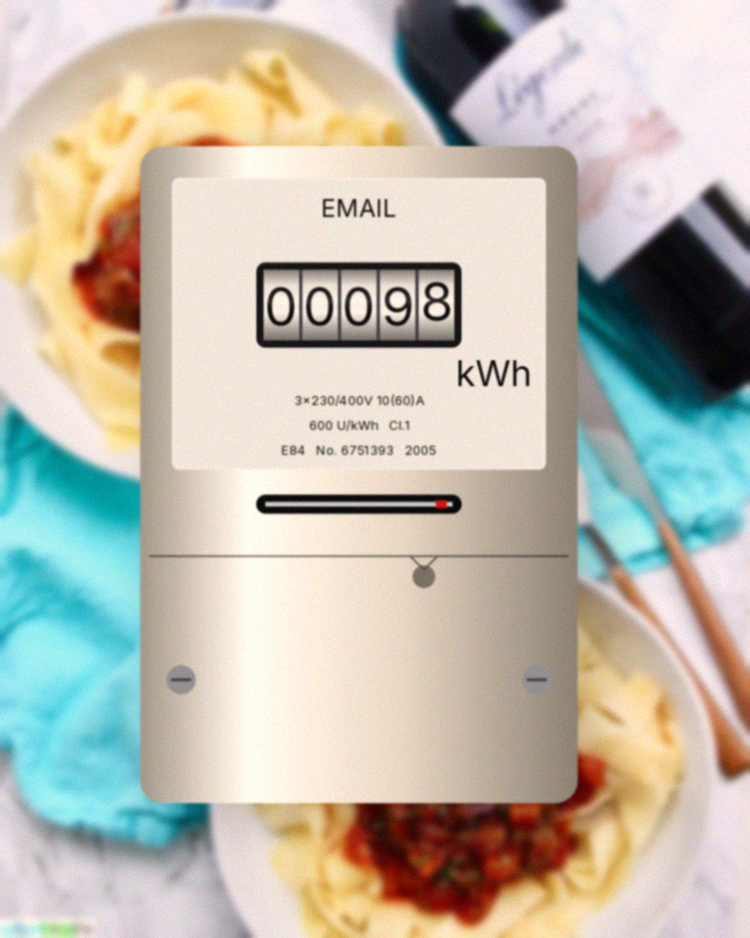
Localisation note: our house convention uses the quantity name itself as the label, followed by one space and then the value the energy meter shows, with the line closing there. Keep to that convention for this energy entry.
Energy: 98 kWh
